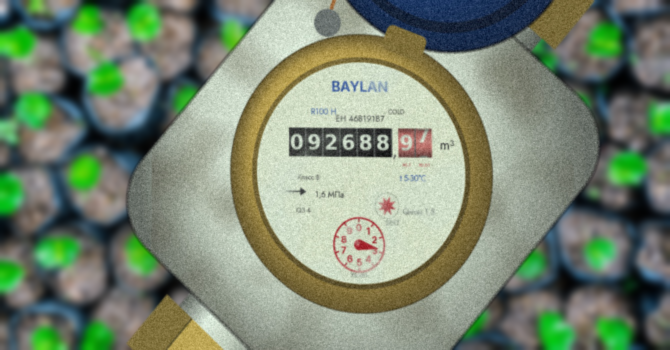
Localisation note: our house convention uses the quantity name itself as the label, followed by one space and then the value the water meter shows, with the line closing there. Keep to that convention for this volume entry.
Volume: 92688.972 m³
